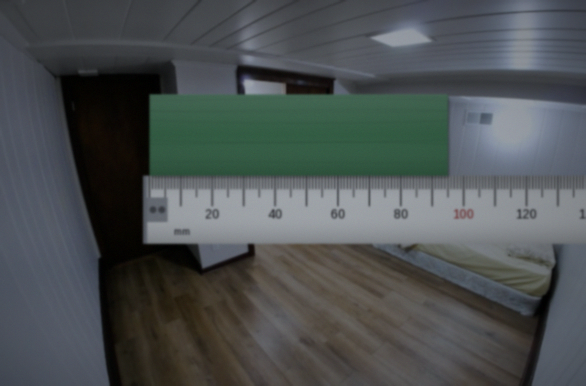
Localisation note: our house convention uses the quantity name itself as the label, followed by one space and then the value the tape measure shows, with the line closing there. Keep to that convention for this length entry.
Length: 95 mm
